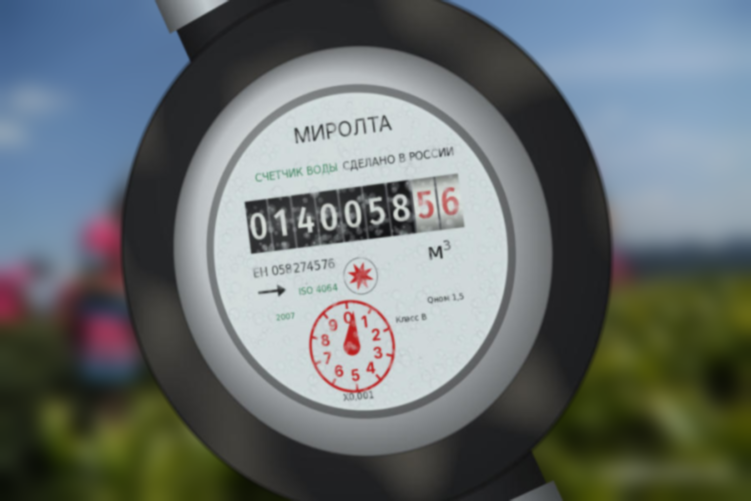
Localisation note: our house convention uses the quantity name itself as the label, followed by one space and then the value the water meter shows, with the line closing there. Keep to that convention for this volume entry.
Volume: 140058.560 m³
